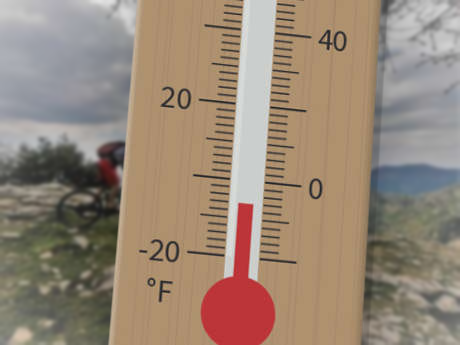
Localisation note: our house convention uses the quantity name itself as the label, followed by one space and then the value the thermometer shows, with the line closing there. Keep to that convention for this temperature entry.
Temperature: -6 °F
